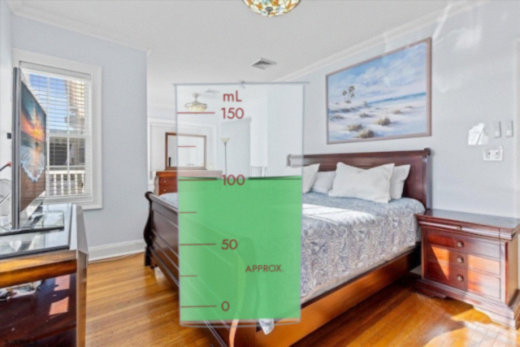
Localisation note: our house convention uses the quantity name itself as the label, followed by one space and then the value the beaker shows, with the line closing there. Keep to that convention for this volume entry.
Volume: 100 mL
